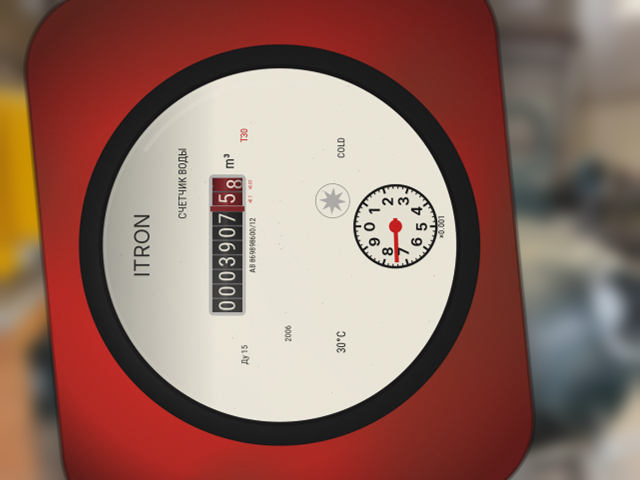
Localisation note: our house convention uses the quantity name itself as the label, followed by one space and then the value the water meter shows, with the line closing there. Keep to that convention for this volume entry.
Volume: 3907.577 m³
